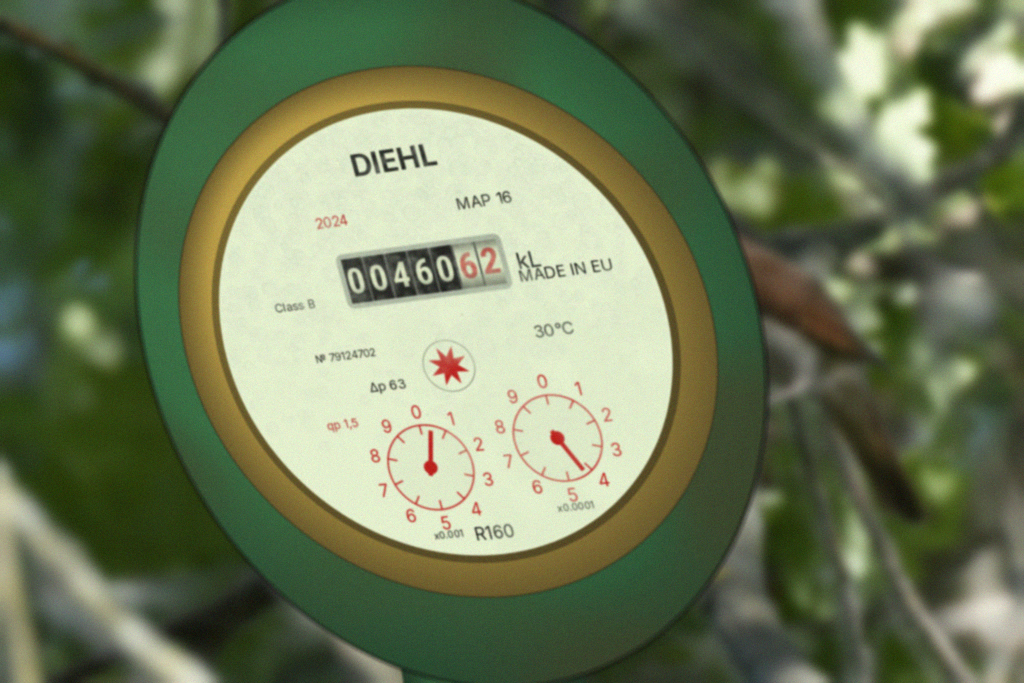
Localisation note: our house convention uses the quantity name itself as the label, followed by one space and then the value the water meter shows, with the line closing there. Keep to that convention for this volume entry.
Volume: 460.6204 kL
